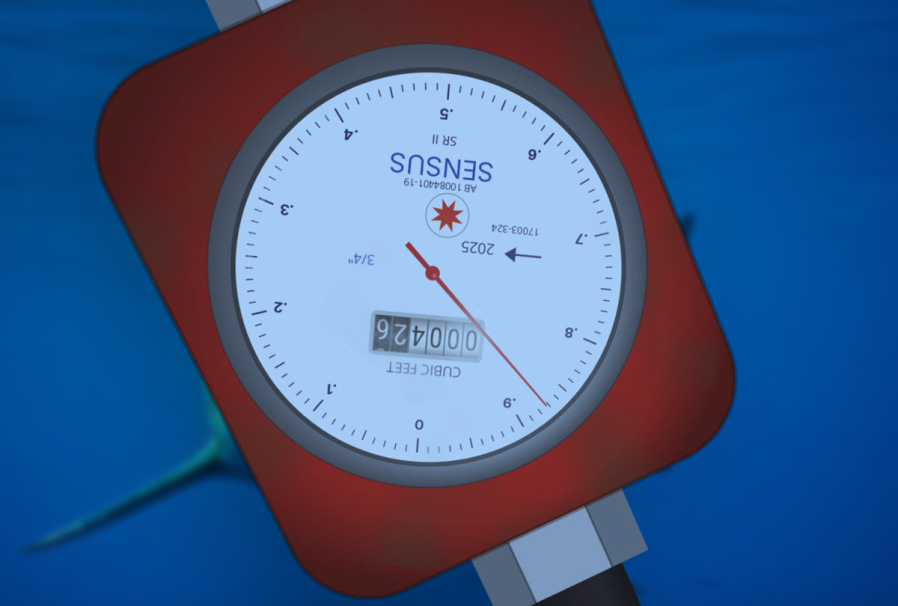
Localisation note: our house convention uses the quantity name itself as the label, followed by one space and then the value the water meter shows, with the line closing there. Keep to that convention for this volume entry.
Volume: 425.87 ft³
